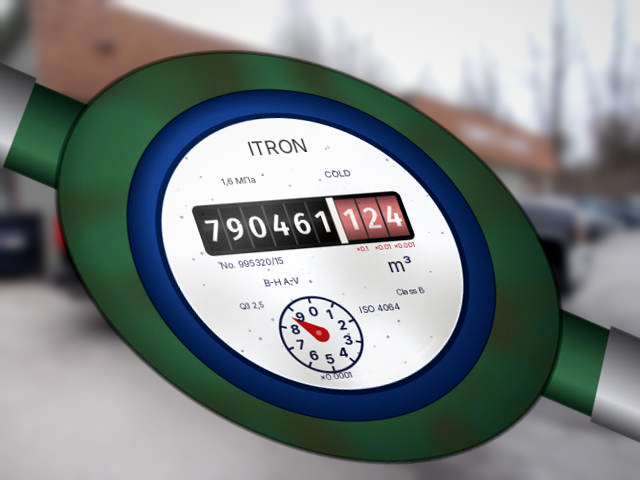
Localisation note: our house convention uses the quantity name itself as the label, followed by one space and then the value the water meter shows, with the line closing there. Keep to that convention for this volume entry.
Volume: 790461.1248 m³
